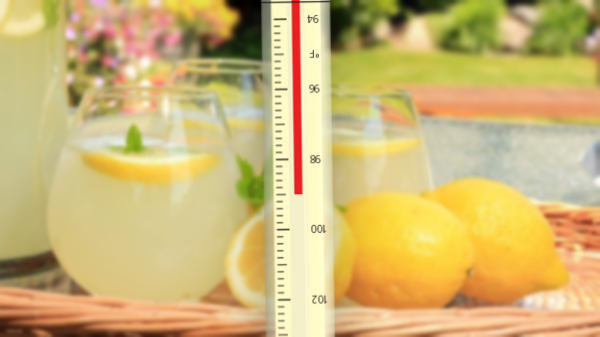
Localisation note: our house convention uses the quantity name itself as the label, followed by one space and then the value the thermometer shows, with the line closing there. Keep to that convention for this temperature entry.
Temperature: 99 °F
